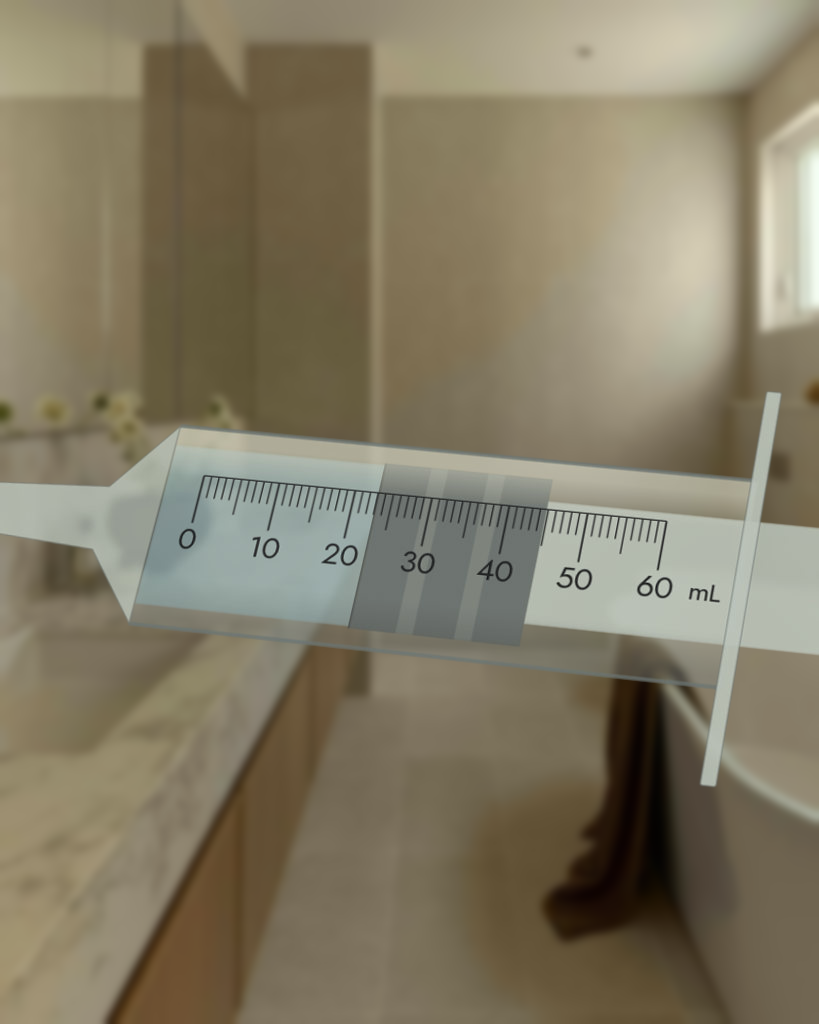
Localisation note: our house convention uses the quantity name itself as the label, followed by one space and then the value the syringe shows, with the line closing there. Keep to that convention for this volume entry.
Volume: 23 mL
